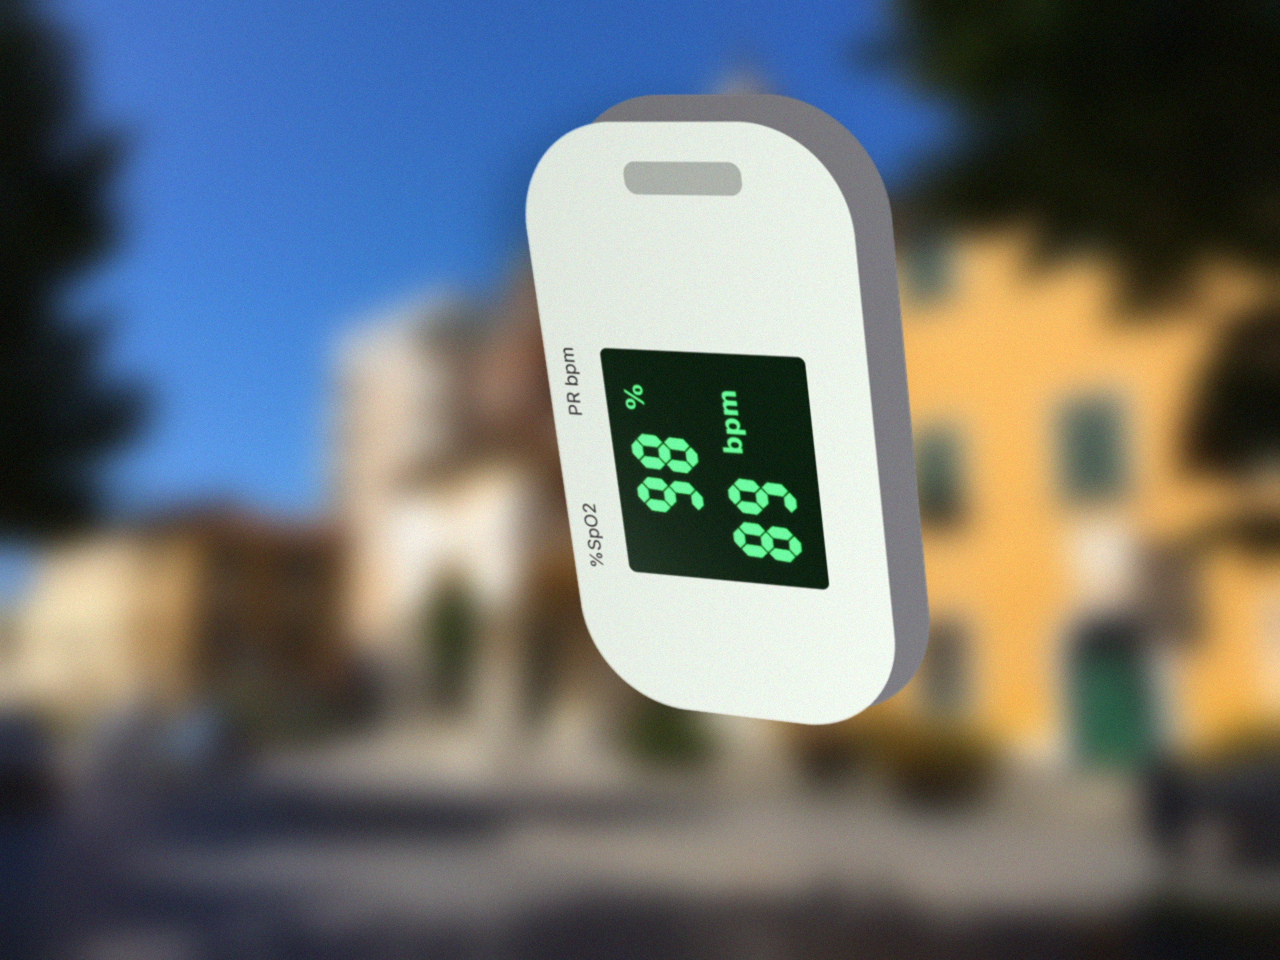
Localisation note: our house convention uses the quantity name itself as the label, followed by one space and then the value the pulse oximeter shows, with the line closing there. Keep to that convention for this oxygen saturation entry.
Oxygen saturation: 98 %
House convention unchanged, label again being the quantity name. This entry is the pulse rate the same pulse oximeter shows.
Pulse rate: 89 bpm
